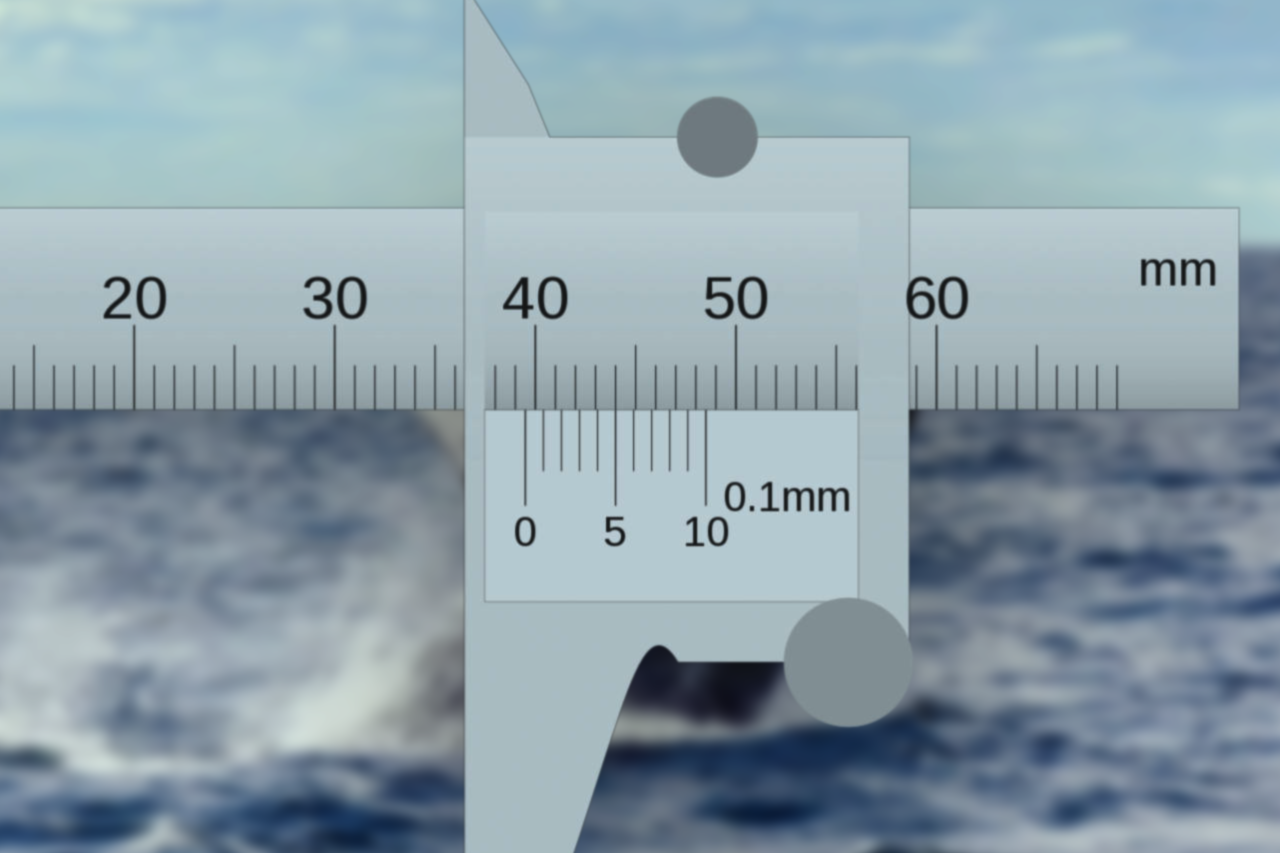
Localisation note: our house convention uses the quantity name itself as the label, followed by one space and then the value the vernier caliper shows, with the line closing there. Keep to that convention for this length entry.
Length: 39.5 mm
